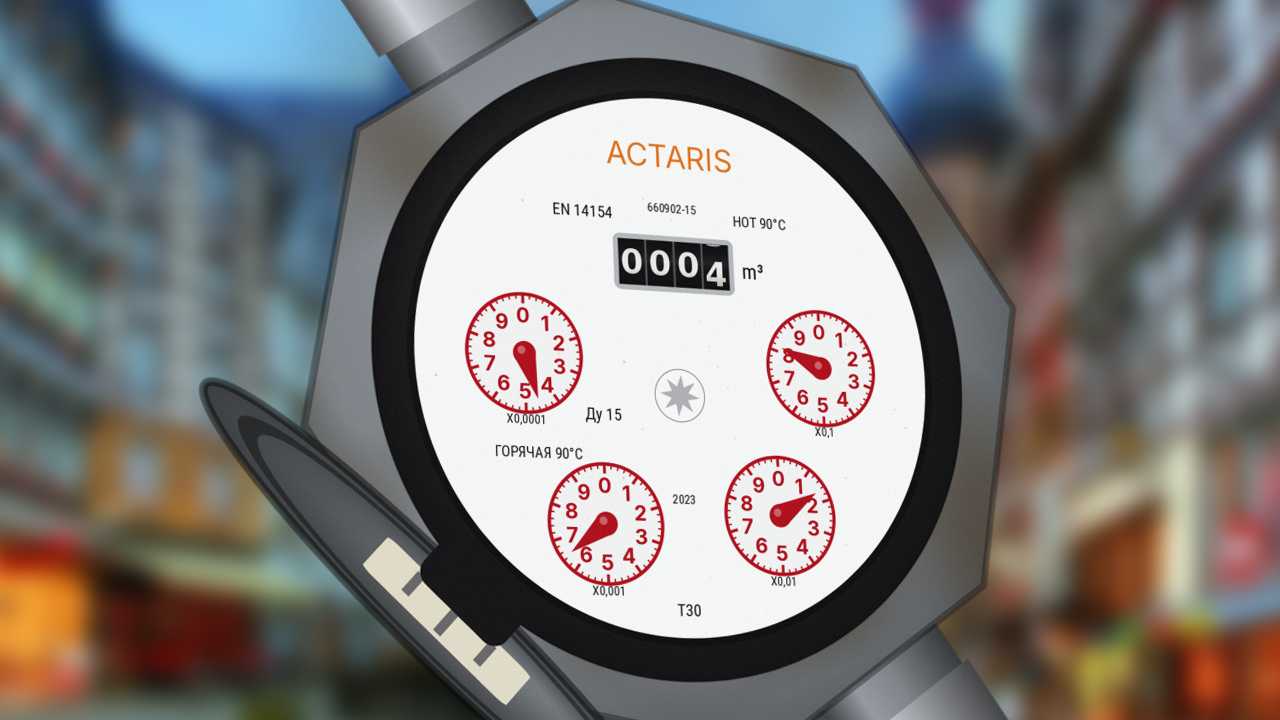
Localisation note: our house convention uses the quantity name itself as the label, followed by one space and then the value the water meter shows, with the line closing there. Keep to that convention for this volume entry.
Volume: 3.8164 m³
